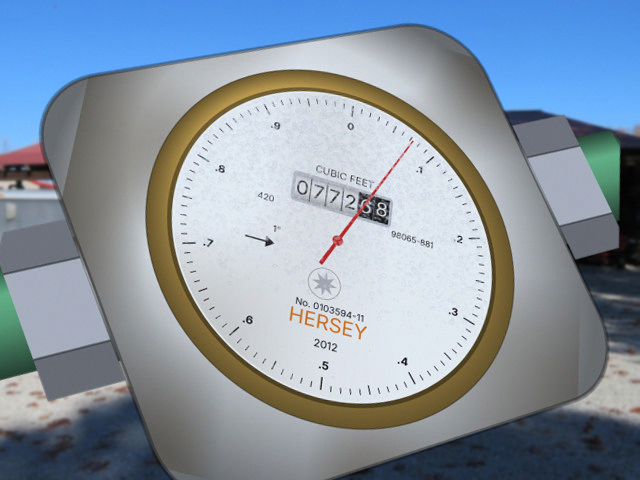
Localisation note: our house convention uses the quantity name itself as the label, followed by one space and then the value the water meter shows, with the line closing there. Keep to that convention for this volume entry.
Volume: 77268.07 ft³
